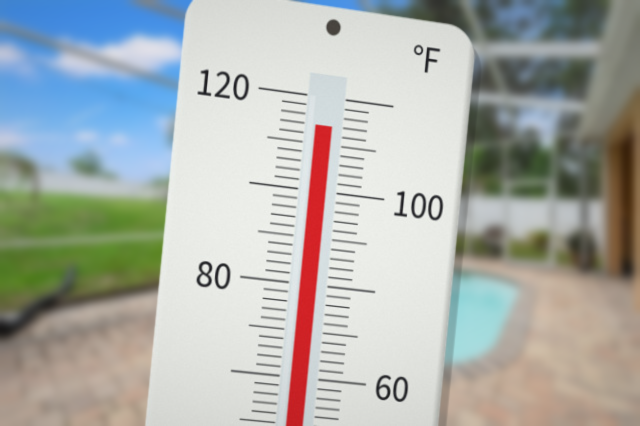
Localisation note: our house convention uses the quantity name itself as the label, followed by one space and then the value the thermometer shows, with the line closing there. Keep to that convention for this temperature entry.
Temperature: 114 °F
